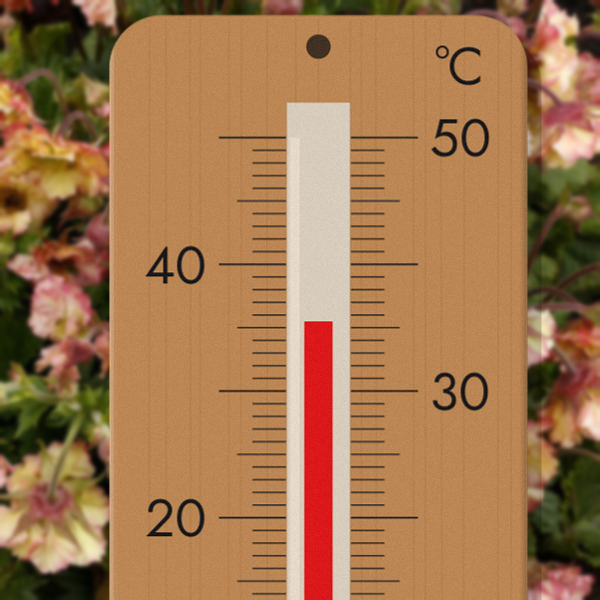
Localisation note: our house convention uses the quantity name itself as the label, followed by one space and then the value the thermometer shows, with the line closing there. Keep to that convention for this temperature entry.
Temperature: 35.5 °C
